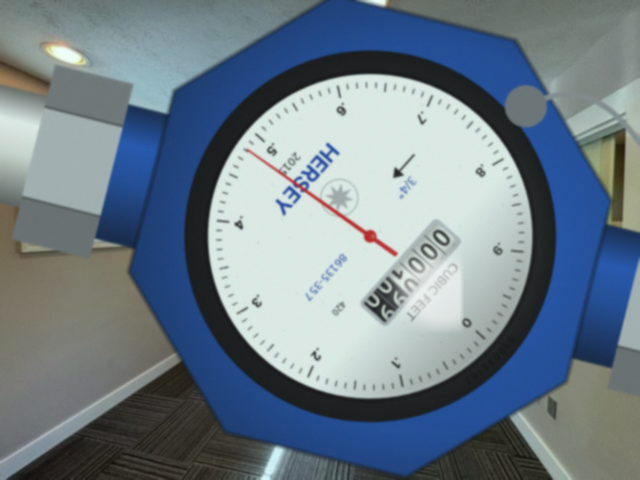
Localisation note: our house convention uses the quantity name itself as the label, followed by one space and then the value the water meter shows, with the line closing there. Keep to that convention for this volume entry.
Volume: 99.48 ft³
